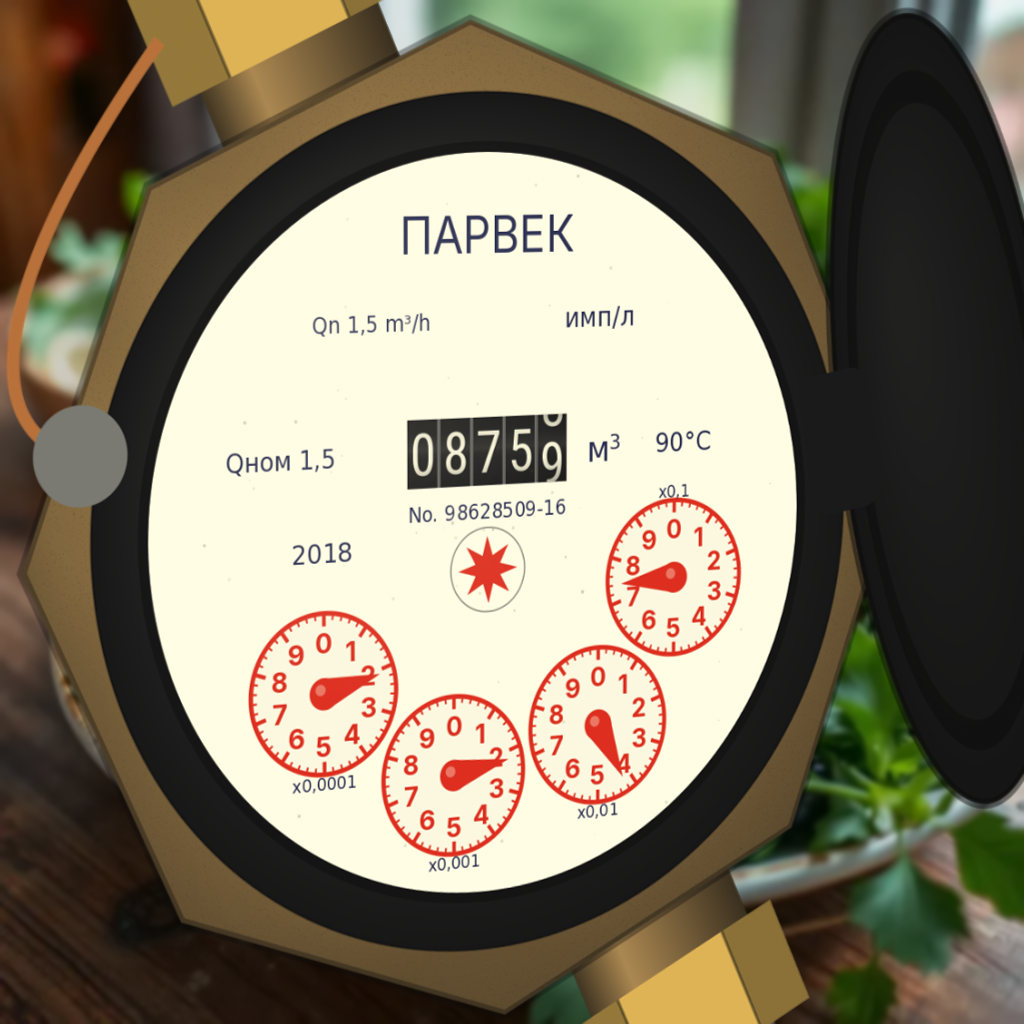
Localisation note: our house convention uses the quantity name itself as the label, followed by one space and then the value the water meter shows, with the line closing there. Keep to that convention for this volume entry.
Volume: 8758.7422 m³
